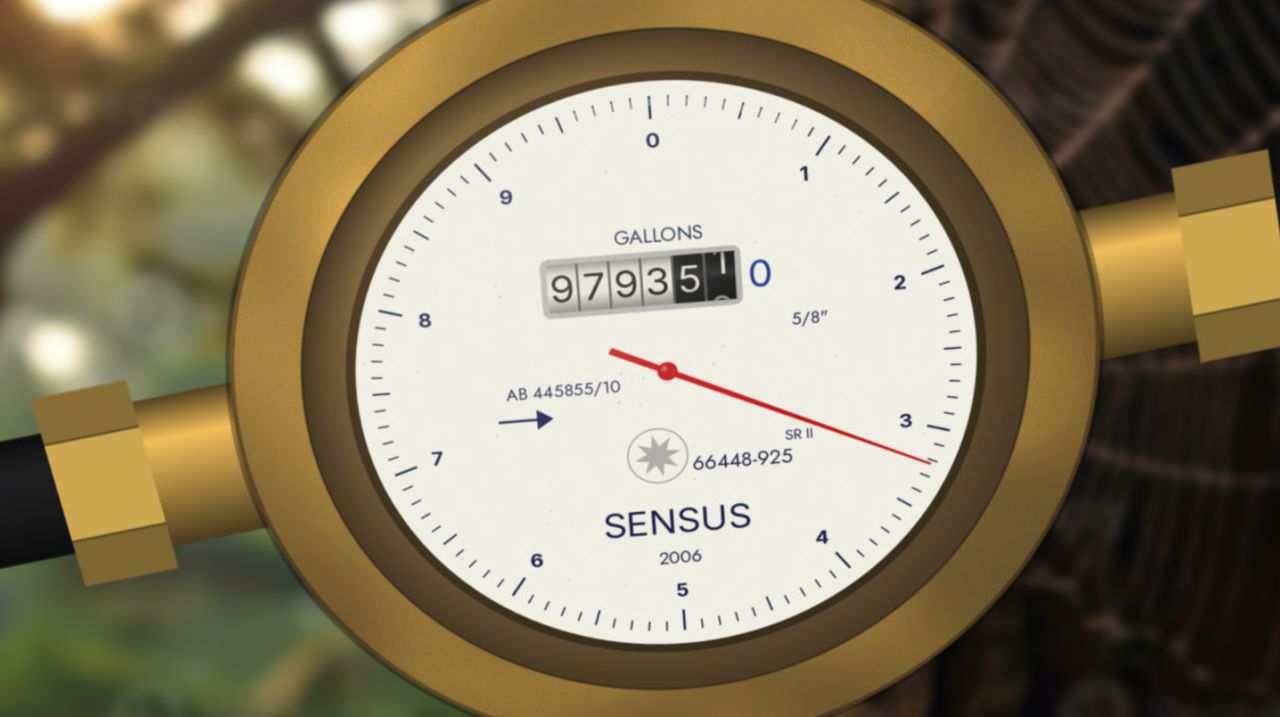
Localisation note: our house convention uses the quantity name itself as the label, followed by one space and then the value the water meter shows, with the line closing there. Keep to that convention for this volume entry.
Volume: 9793513.2 gal
